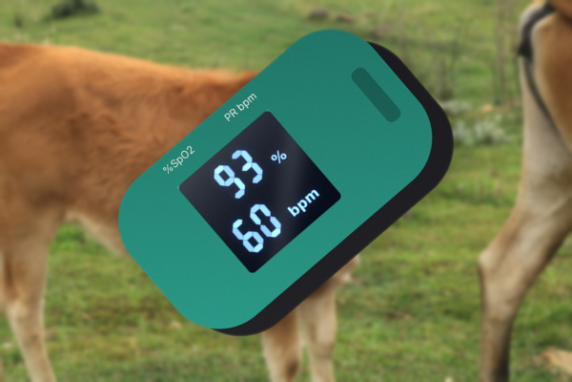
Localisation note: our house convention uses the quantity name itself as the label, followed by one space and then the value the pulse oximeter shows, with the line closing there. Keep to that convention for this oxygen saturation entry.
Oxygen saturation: 93 %
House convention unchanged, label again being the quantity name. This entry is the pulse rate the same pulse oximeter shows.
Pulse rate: 60 bpm
